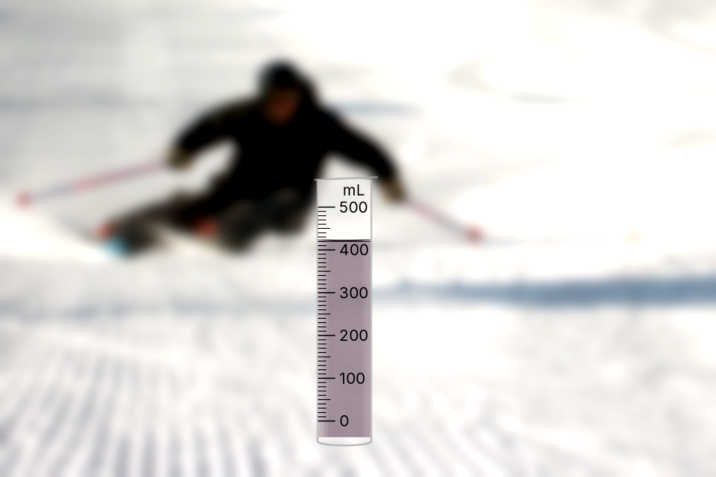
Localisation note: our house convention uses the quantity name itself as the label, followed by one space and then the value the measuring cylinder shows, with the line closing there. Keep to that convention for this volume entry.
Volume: 420 mL
